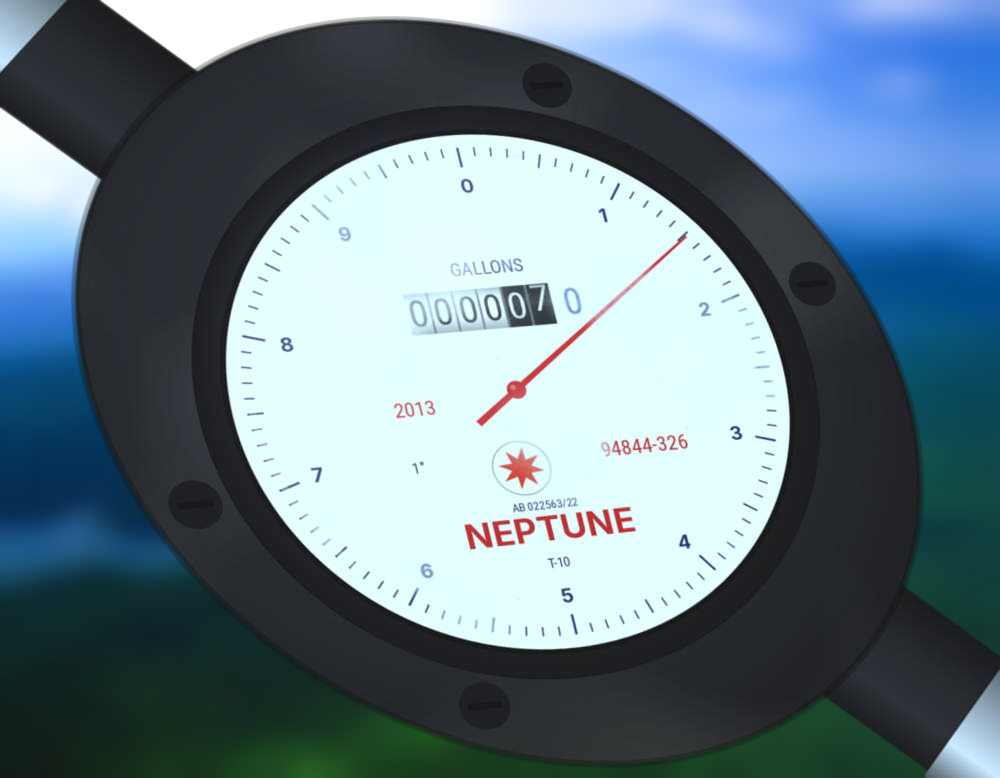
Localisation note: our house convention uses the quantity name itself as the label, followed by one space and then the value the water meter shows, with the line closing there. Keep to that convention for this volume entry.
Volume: 71.5 gal
